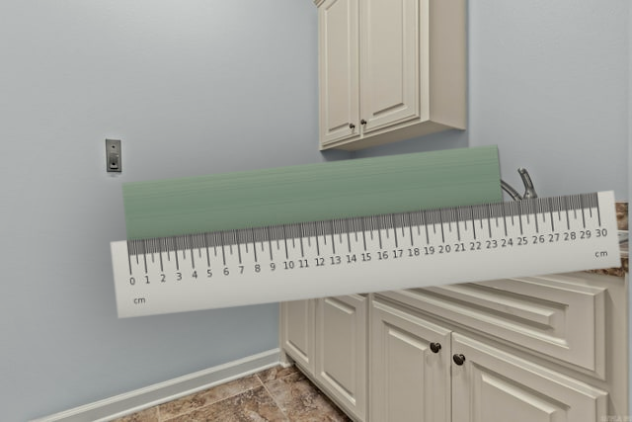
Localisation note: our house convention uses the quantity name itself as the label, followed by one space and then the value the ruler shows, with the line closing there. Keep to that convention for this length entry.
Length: 24 cm
